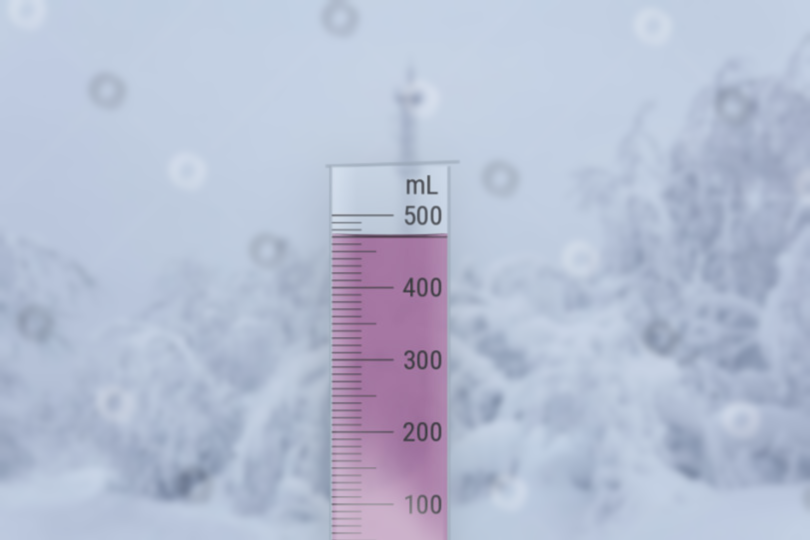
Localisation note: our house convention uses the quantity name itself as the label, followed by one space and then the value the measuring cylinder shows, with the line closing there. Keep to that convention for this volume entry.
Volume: 470 mL
